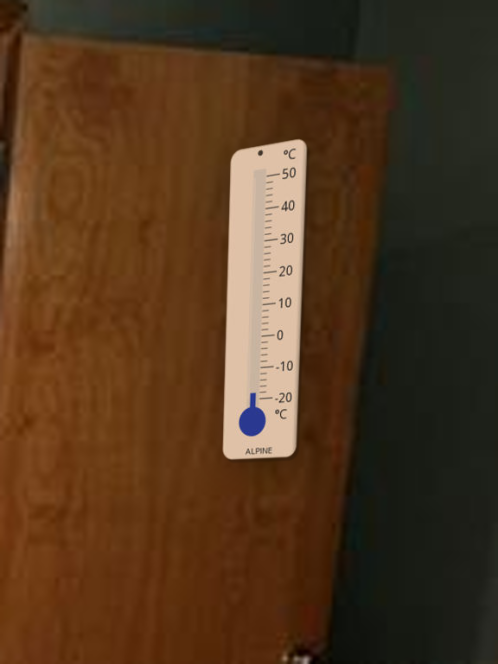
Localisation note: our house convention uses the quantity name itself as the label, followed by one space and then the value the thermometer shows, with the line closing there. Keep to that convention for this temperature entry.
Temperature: -18 °C
